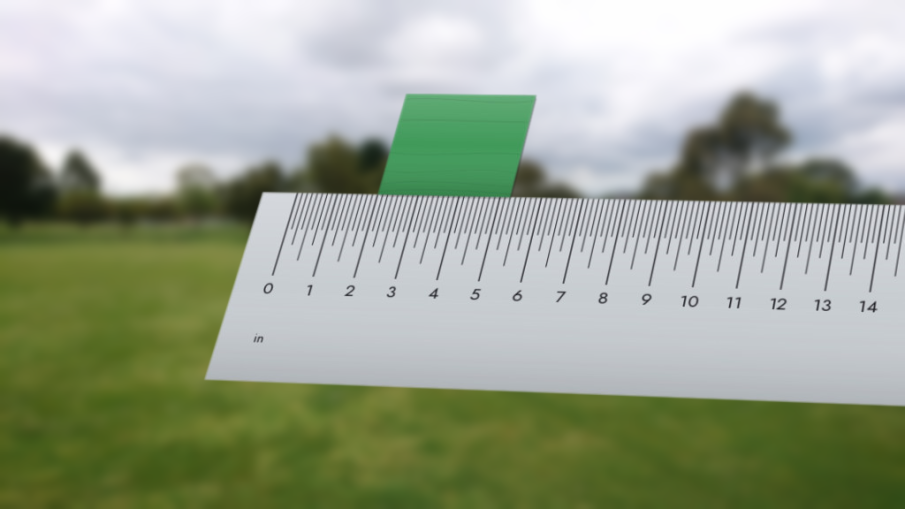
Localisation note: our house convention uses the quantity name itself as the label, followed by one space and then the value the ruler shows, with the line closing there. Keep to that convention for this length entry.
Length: 3.25 in
